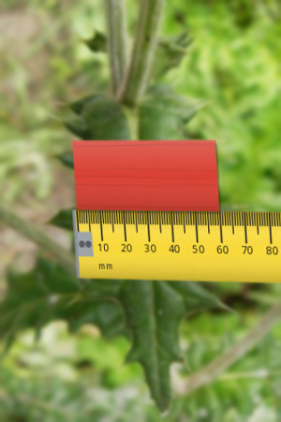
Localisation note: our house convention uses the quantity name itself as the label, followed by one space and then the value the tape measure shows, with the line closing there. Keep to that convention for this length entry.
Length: 60 mm
